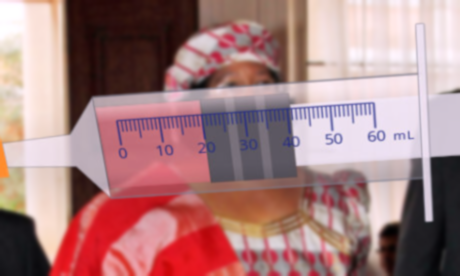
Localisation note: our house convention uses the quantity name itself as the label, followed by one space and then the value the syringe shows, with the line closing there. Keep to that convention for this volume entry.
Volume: 20 mL
